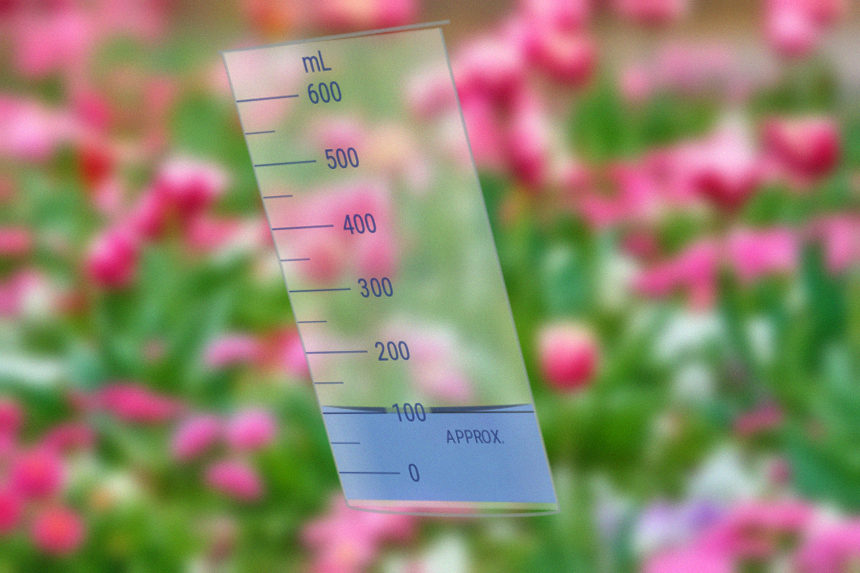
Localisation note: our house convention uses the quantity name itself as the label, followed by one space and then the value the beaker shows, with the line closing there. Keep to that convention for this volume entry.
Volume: 100 mL
